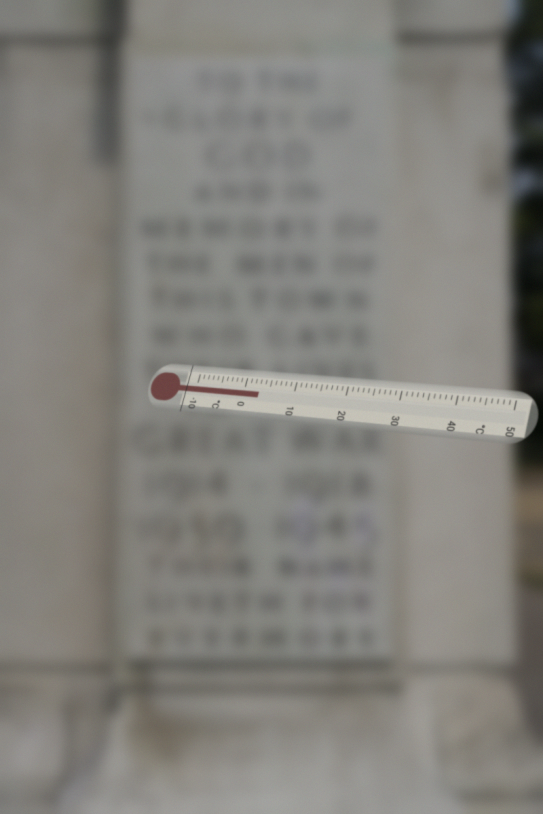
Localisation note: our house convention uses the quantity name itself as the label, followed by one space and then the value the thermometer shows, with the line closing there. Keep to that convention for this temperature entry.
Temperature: 3 °C
